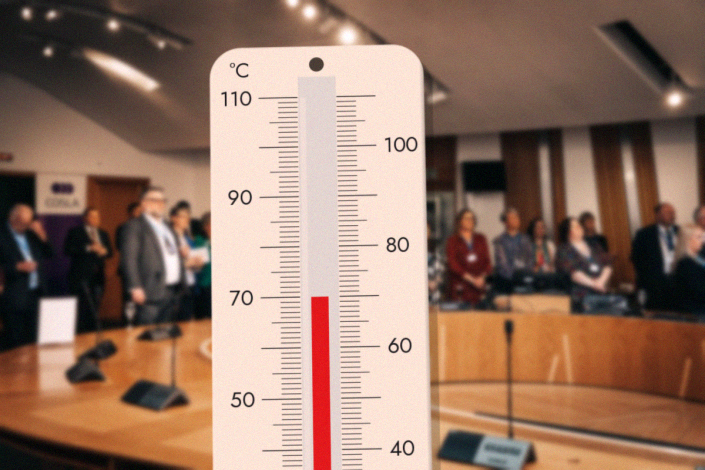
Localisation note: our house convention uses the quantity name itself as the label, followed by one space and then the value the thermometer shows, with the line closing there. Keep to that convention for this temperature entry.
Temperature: 70 °C
